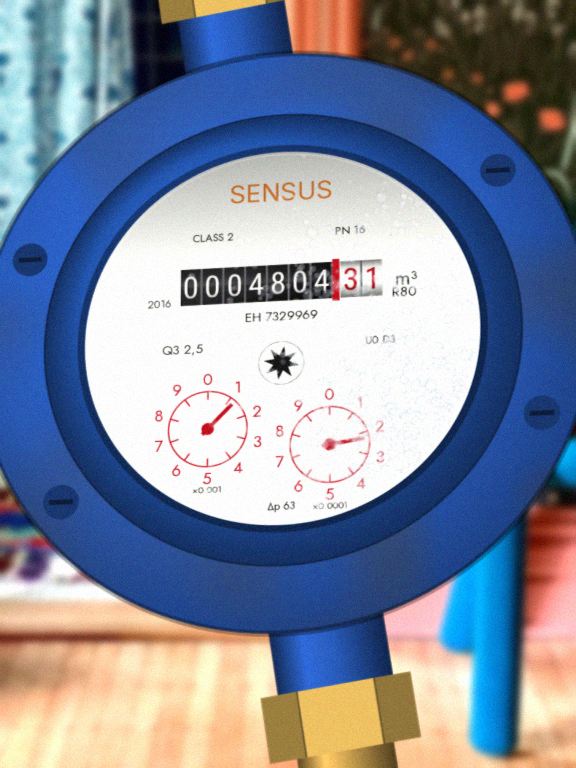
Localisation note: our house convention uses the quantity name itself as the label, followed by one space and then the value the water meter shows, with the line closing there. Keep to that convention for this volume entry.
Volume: 4804.3112 m³
